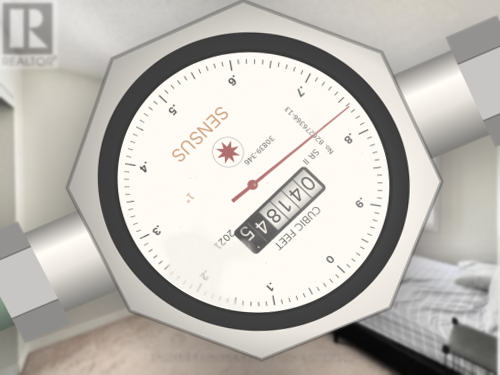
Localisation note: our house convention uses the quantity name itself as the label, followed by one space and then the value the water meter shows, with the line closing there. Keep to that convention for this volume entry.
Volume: 41844.76 ft³
